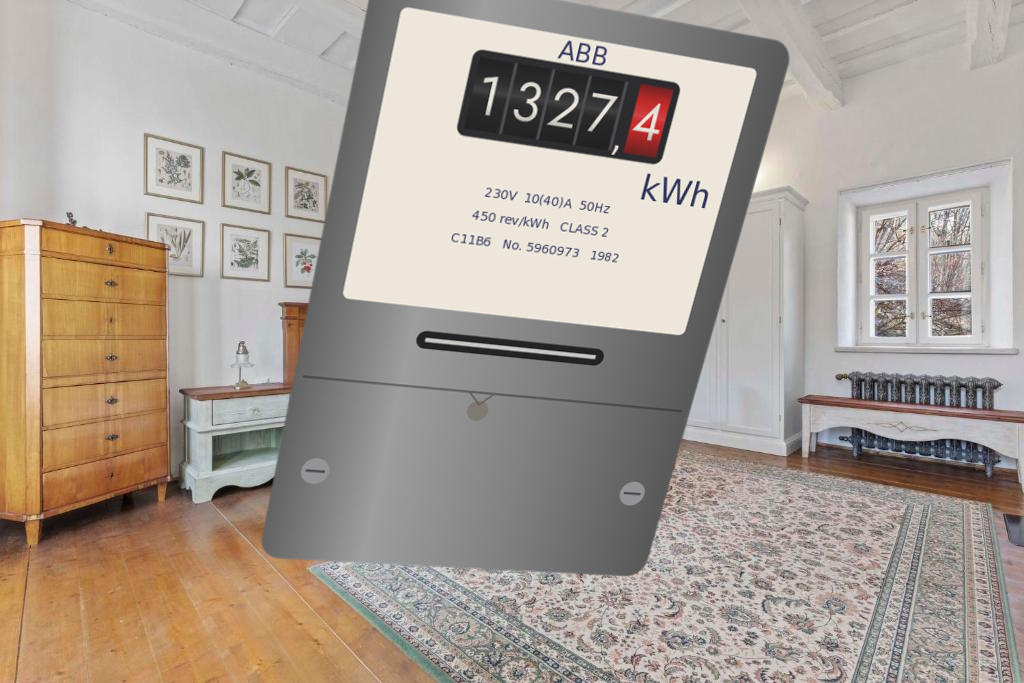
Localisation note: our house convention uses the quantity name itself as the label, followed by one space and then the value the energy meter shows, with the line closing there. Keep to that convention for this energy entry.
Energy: 1327.4 kWh
